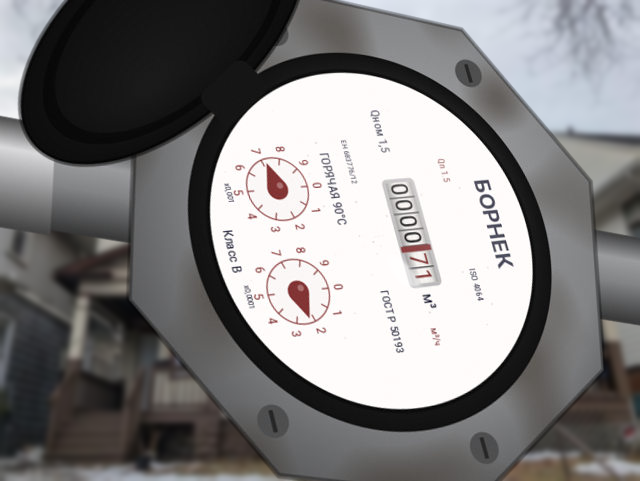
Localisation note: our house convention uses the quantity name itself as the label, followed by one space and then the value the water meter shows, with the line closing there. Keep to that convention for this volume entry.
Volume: 0.7172 m³
